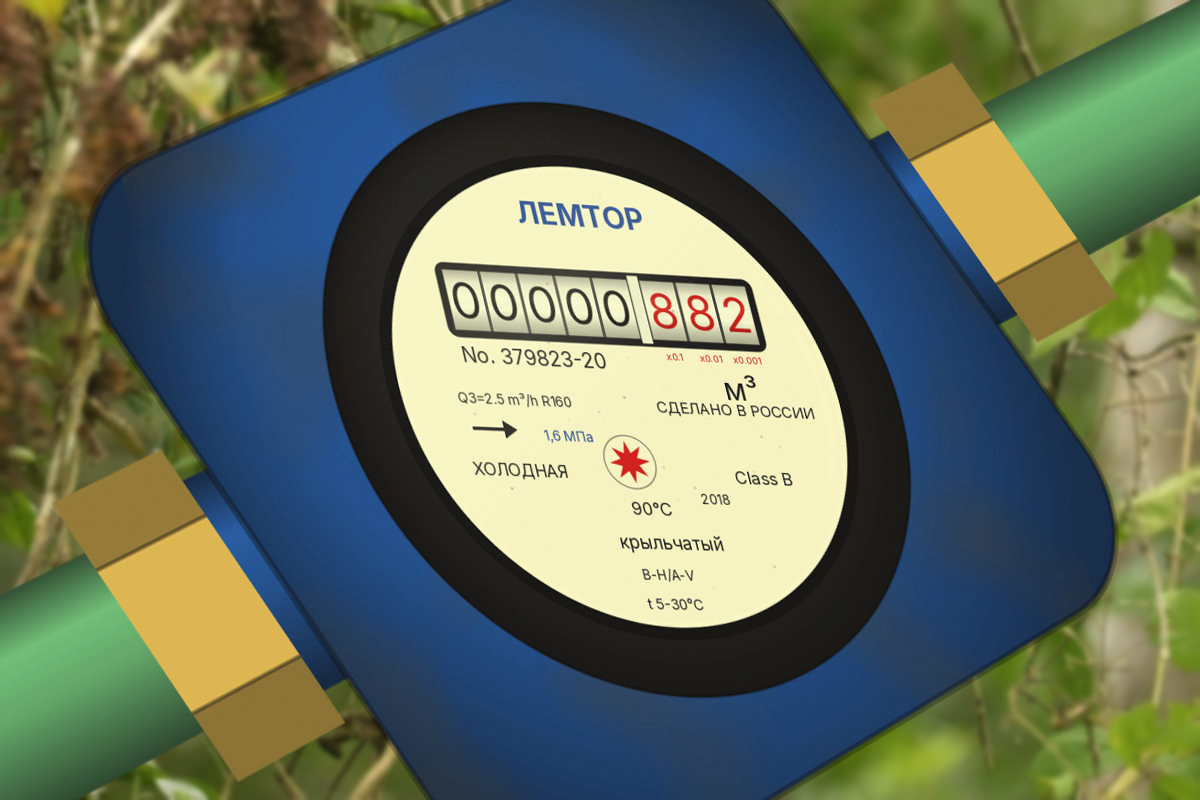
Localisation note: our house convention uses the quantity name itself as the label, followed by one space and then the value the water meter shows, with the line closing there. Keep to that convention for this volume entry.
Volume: 0.882 m³
